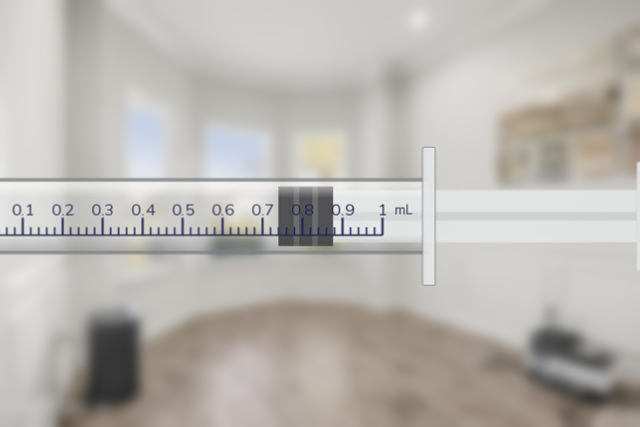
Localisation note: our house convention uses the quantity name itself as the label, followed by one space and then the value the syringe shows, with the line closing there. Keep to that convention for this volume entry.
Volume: 0.74 mL
